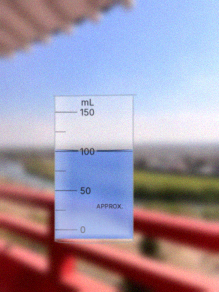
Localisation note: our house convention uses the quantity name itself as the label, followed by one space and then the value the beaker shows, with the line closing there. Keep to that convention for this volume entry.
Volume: 100 mL
